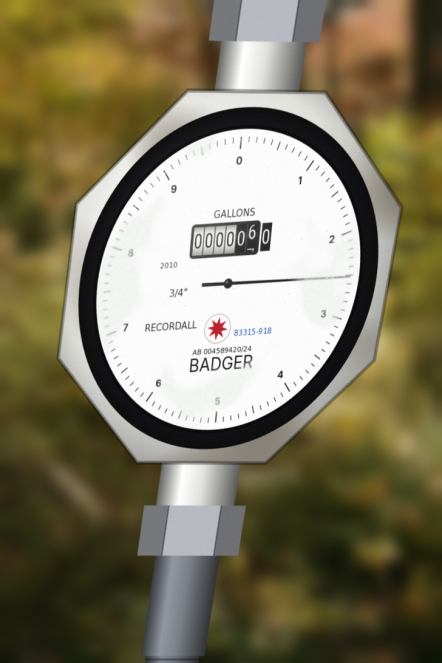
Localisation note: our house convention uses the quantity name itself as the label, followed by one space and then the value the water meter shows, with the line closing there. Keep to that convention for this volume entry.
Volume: 62.5 gal
